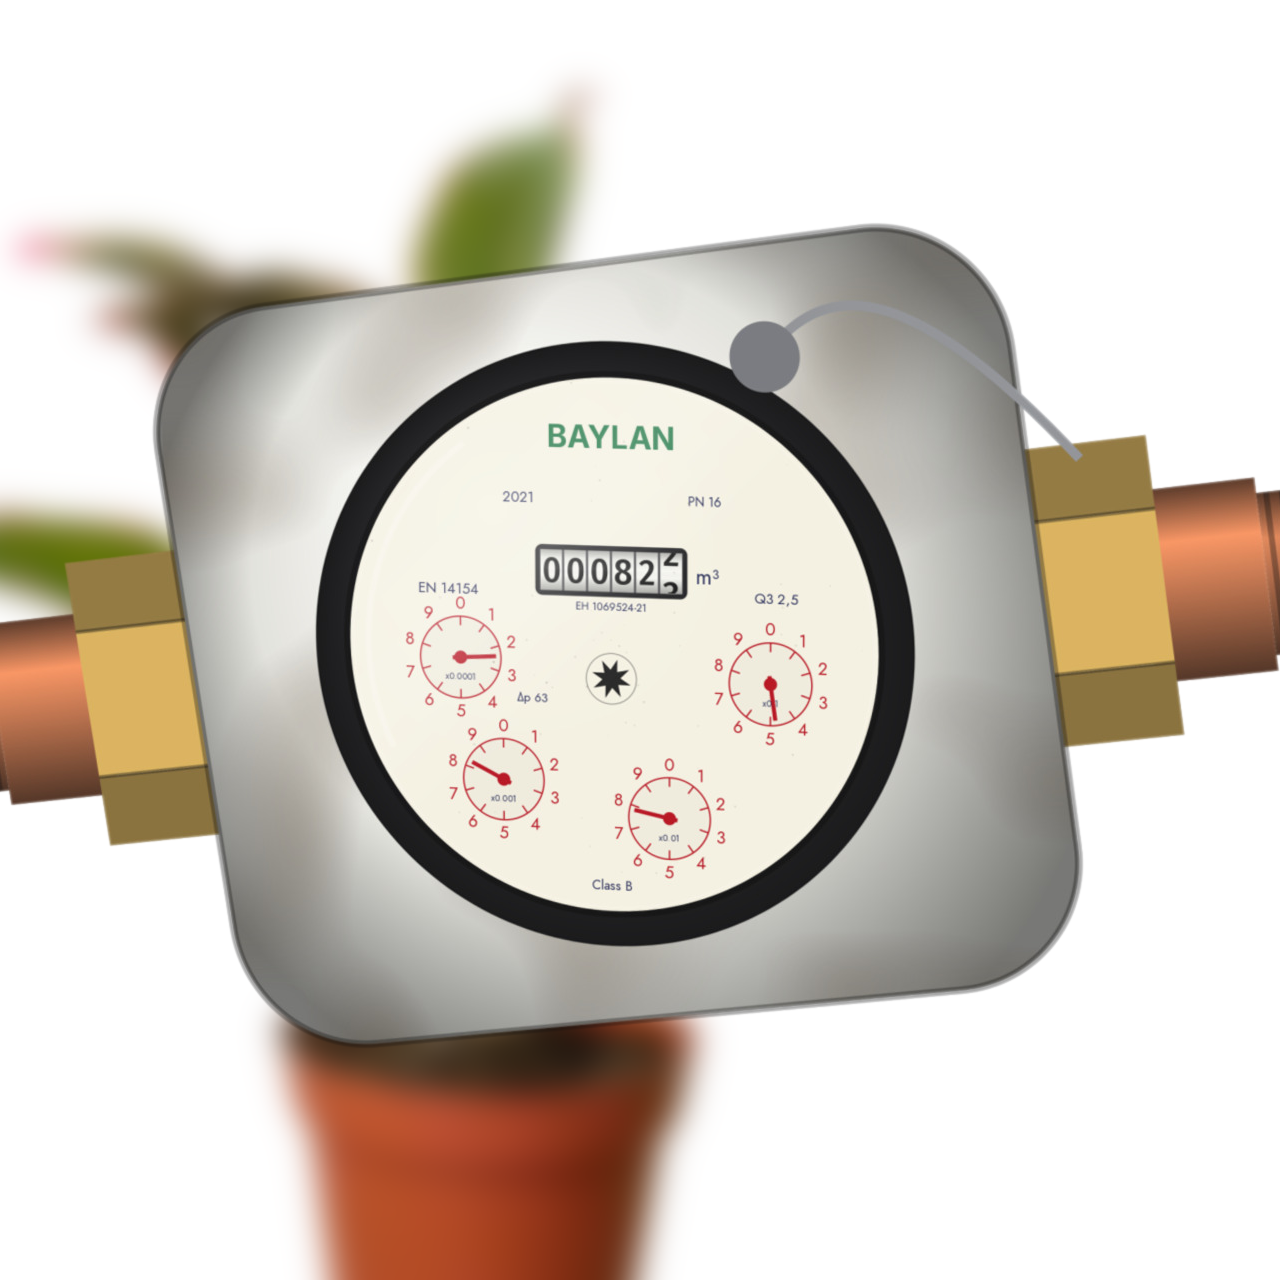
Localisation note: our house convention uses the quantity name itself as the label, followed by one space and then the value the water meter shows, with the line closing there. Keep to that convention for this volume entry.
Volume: 822.4782 m³
